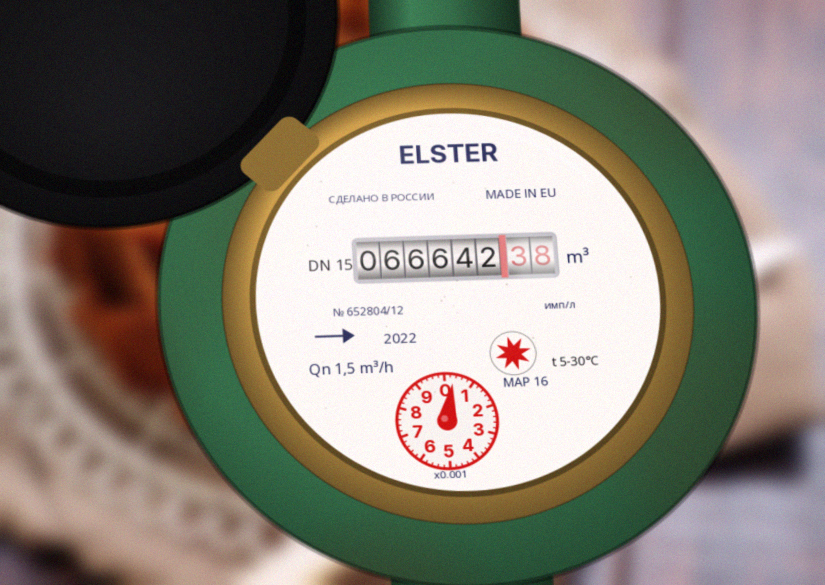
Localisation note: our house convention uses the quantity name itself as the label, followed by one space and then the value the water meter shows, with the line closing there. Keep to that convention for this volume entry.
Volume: 66642.380 m³
